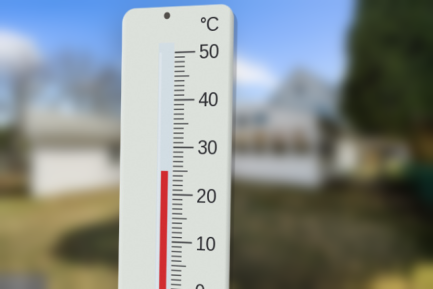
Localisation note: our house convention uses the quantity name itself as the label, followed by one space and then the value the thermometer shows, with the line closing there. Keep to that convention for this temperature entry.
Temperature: 25 °C
